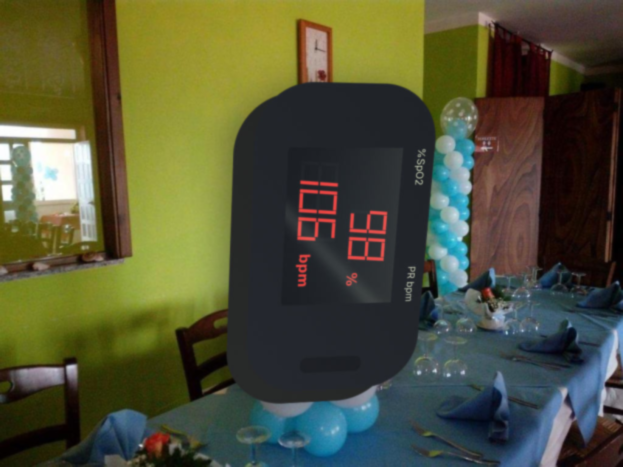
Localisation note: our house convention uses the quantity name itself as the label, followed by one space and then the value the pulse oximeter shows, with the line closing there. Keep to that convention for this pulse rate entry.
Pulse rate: 106 bpm
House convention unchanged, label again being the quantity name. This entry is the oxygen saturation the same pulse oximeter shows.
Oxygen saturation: 98 %
